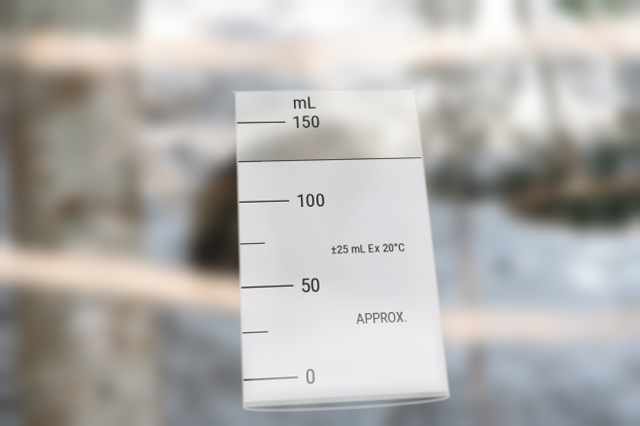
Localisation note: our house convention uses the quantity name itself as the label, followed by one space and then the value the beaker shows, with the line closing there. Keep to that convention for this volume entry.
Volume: 125 mL
